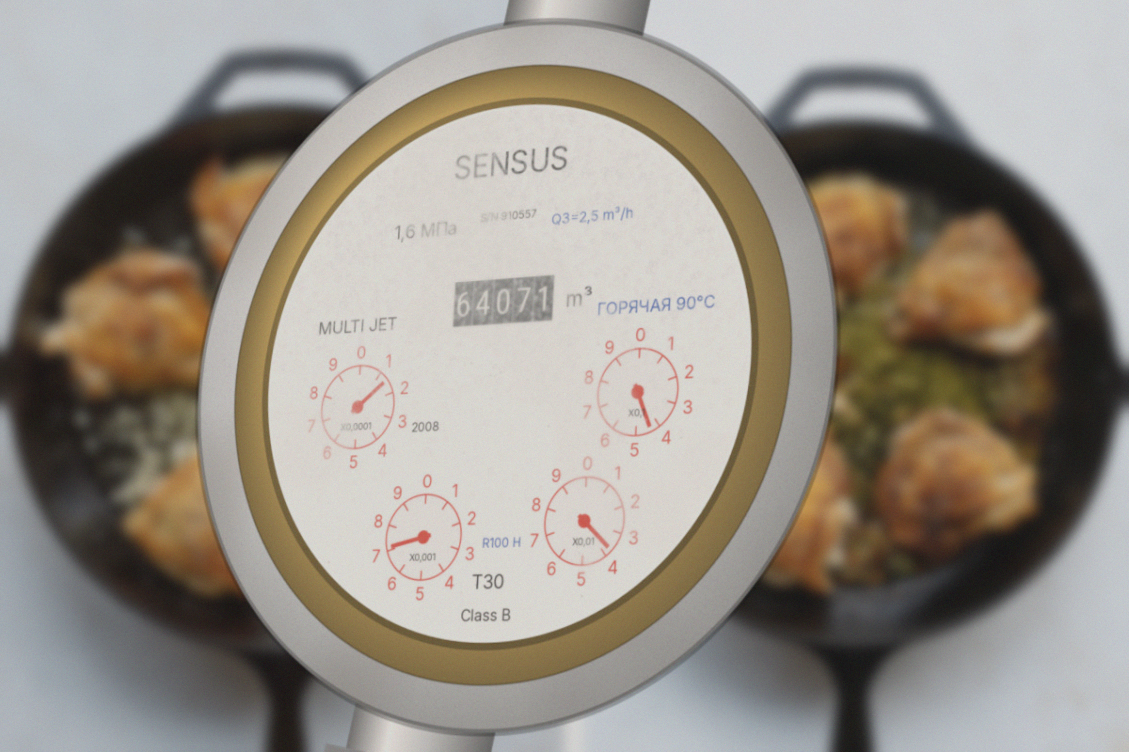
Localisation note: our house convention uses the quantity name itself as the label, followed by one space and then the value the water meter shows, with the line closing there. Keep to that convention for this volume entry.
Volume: 64071.4371 m³
